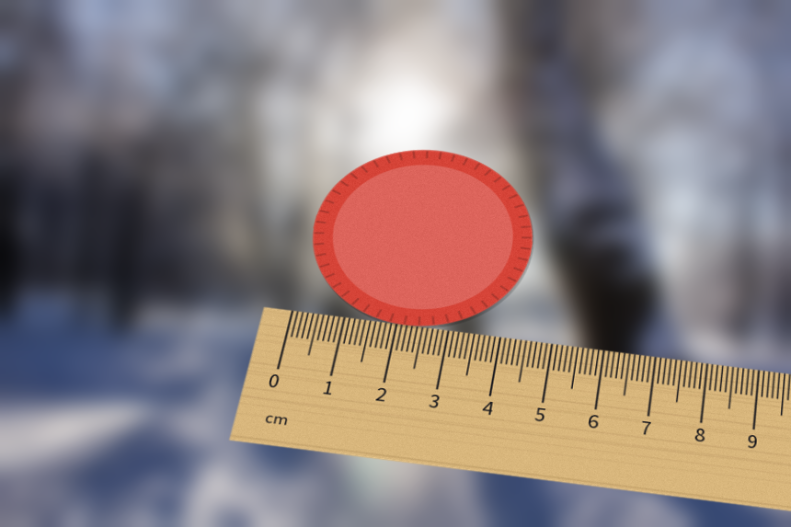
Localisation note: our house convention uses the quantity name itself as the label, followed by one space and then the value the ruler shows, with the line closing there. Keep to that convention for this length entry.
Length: 4.3 cm
